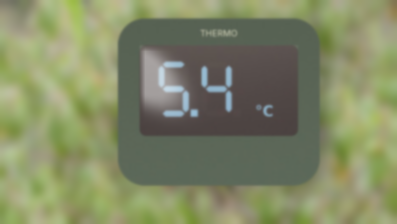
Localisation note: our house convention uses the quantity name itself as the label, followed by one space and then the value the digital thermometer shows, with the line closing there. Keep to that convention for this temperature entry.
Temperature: 5.4 °C
